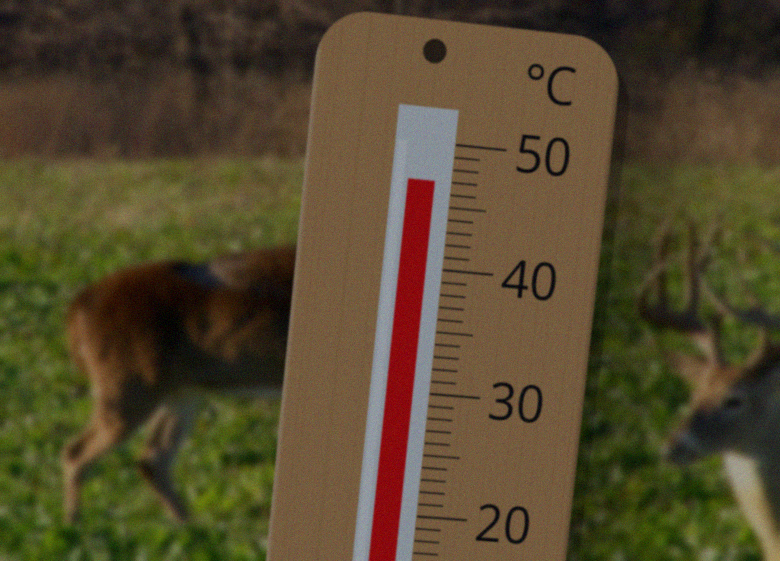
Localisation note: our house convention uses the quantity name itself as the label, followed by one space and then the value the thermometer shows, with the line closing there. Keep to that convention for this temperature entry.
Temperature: 47 °C
